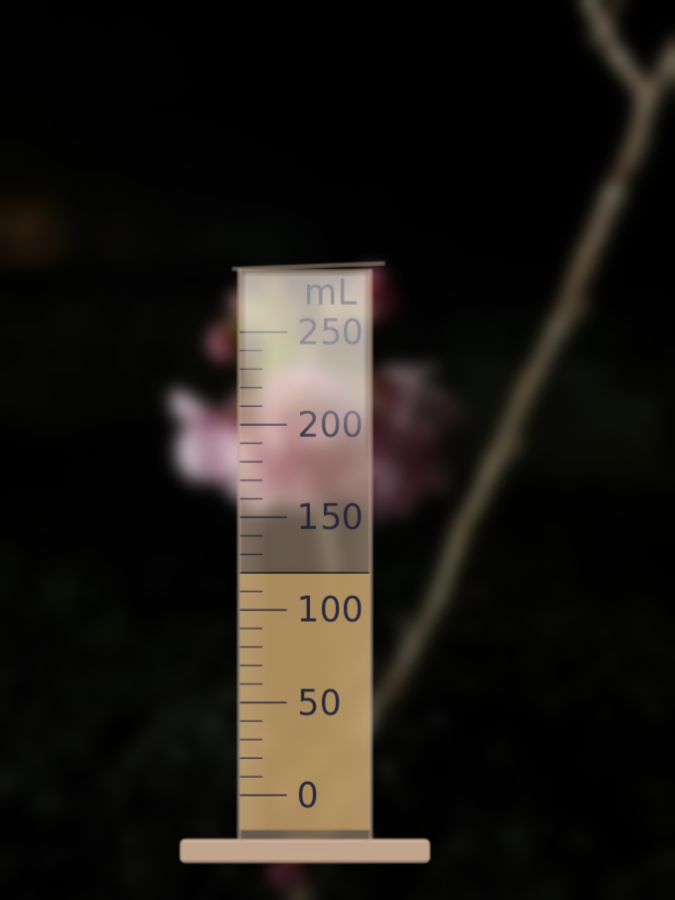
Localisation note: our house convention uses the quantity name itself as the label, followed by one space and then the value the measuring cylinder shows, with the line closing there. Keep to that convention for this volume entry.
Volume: 120 mL
